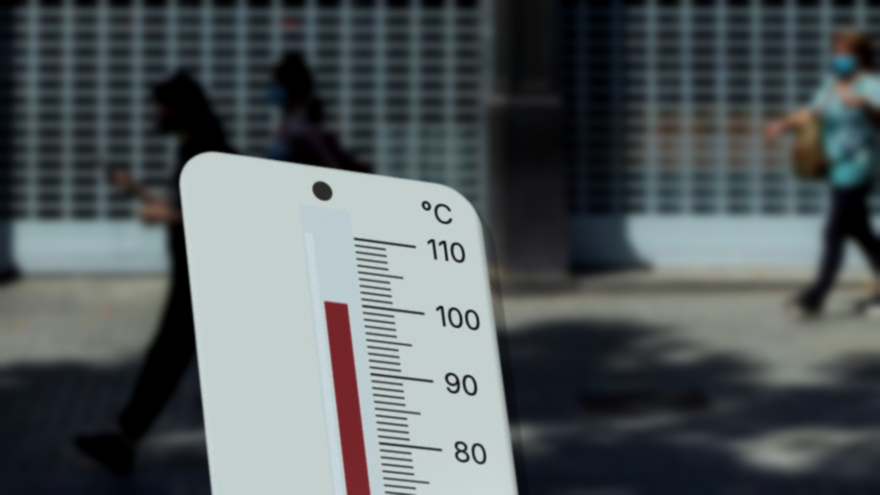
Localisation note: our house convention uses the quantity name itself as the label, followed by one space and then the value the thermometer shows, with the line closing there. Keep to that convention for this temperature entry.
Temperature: 100 °C
